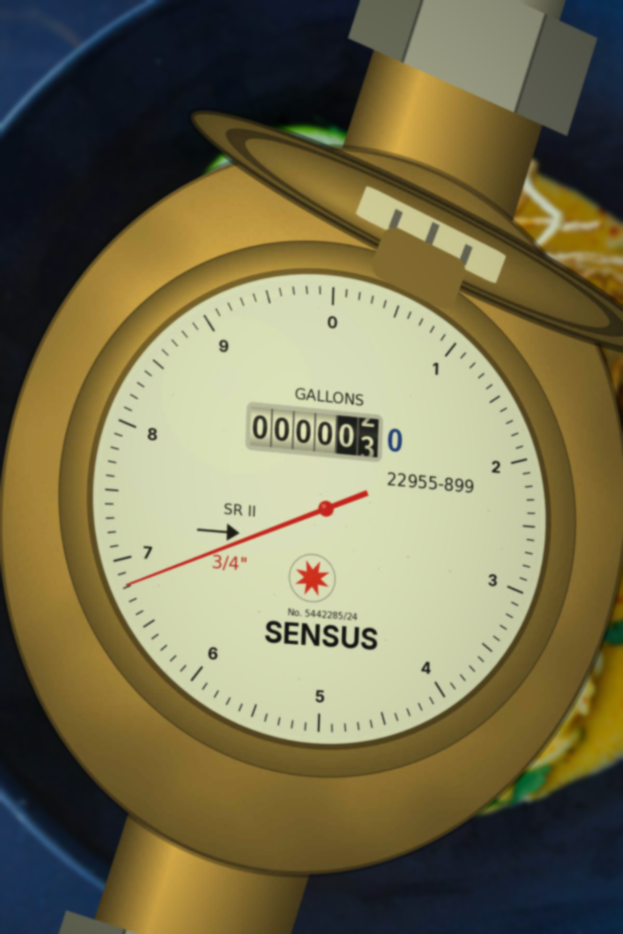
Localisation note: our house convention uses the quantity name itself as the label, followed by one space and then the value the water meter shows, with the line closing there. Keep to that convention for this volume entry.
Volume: 26.8 gal
